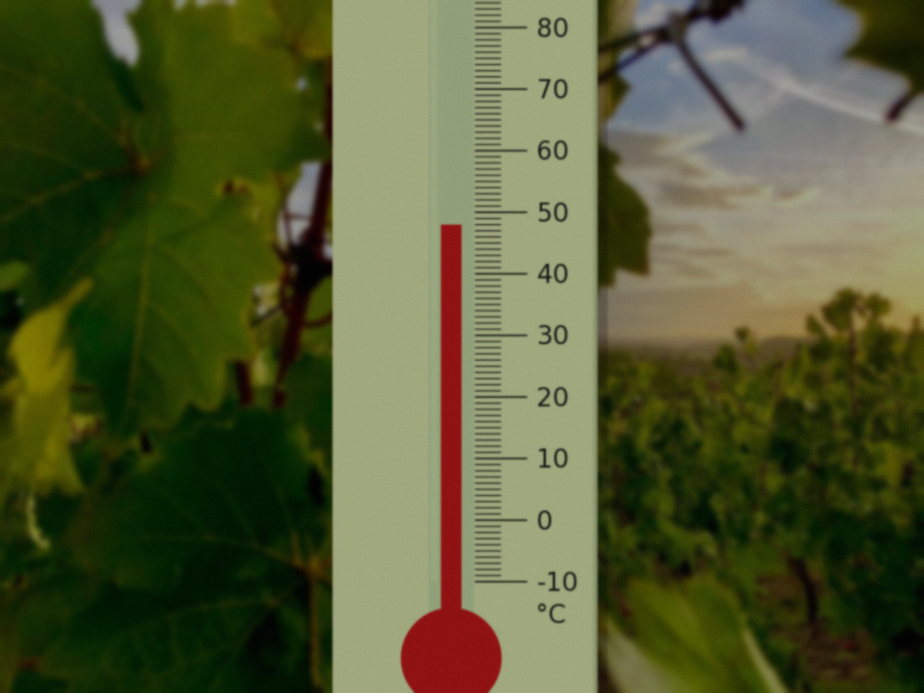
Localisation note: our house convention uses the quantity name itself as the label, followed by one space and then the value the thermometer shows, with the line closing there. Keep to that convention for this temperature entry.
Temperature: 48 °C
